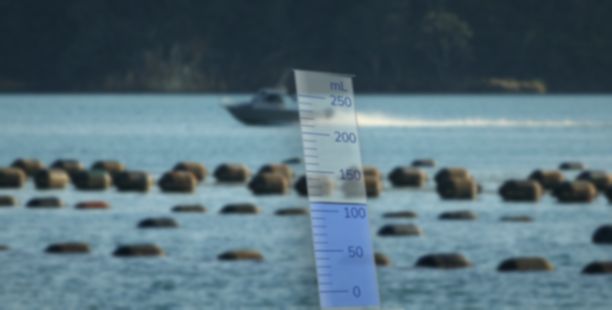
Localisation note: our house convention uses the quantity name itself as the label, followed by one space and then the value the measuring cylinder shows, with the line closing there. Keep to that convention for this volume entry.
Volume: 110 mL
